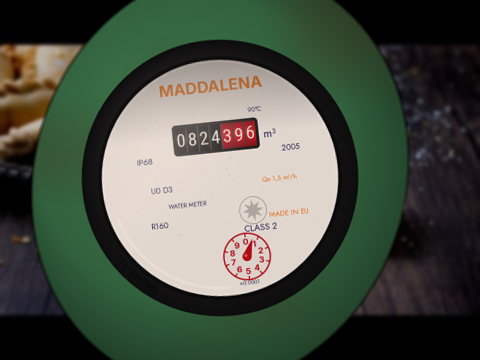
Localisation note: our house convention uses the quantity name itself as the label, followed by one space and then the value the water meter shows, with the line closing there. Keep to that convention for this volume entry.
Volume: 824.3960 m³
